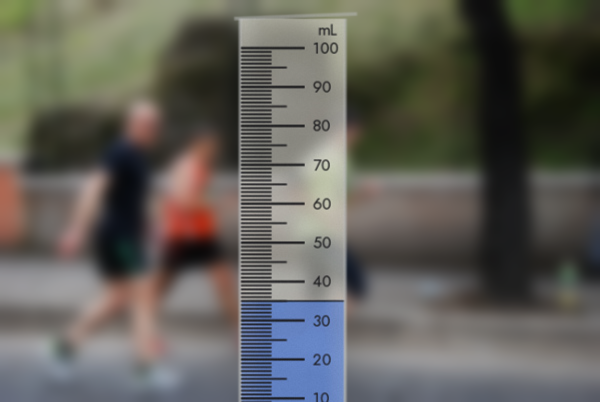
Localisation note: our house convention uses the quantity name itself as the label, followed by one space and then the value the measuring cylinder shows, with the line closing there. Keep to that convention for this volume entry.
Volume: 35 mL
